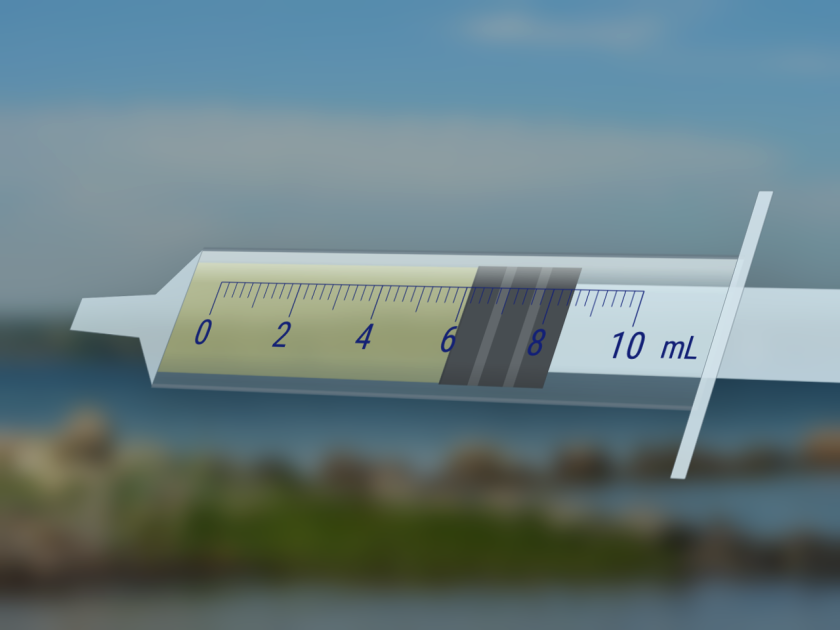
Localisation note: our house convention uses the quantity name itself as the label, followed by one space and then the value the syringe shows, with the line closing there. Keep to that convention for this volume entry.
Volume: 6.1 mL
